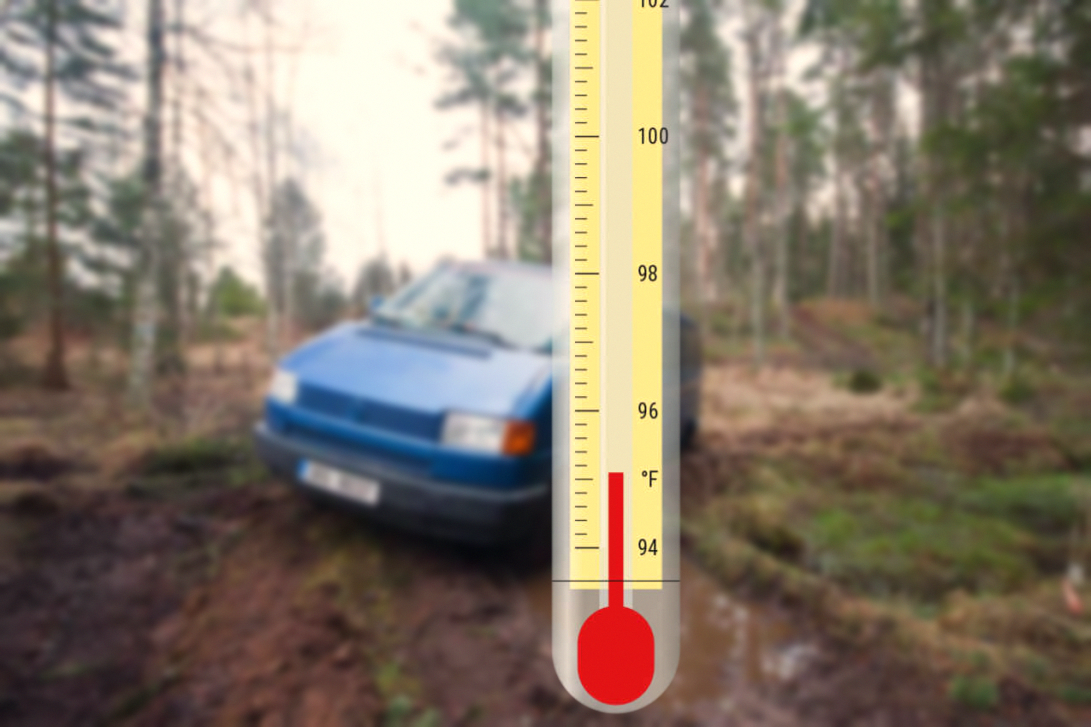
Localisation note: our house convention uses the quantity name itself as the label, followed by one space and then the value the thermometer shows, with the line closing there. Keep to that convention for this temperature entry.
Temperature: 95.1 °F
